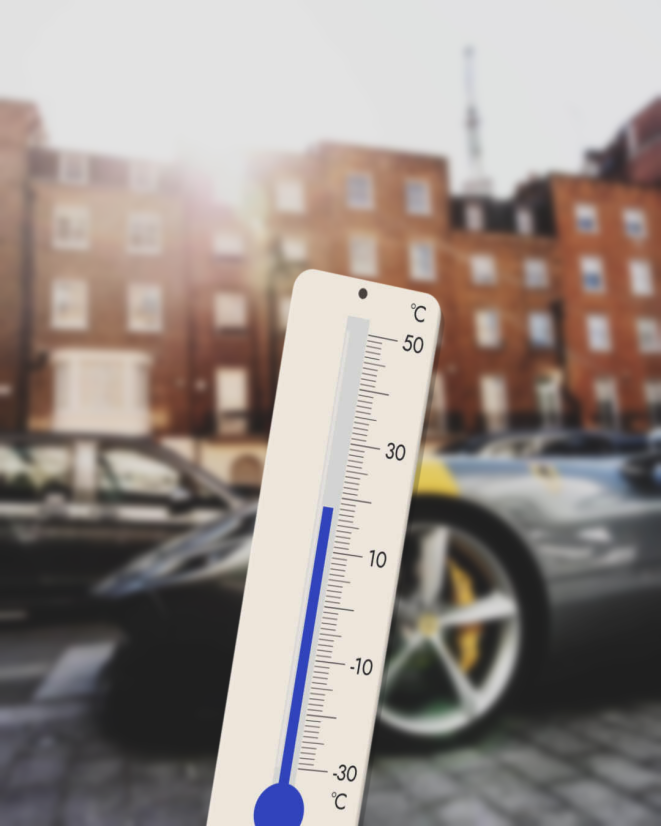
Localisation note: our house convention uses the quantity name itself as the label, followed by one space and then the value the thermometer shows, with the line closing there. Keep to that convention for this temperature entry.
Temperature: 18 °C
